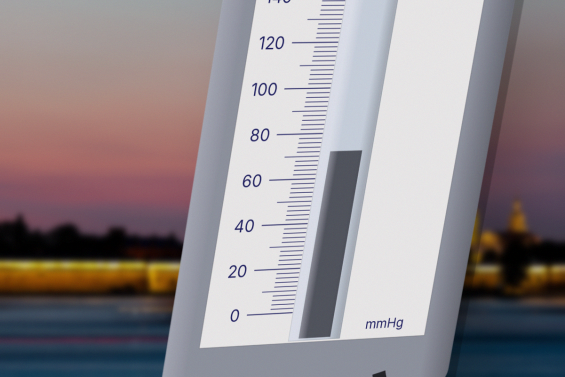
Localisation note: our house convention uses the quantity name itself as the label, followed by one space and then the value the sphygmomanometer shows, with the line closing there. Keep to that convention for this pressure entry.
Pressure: 72 mmHg
